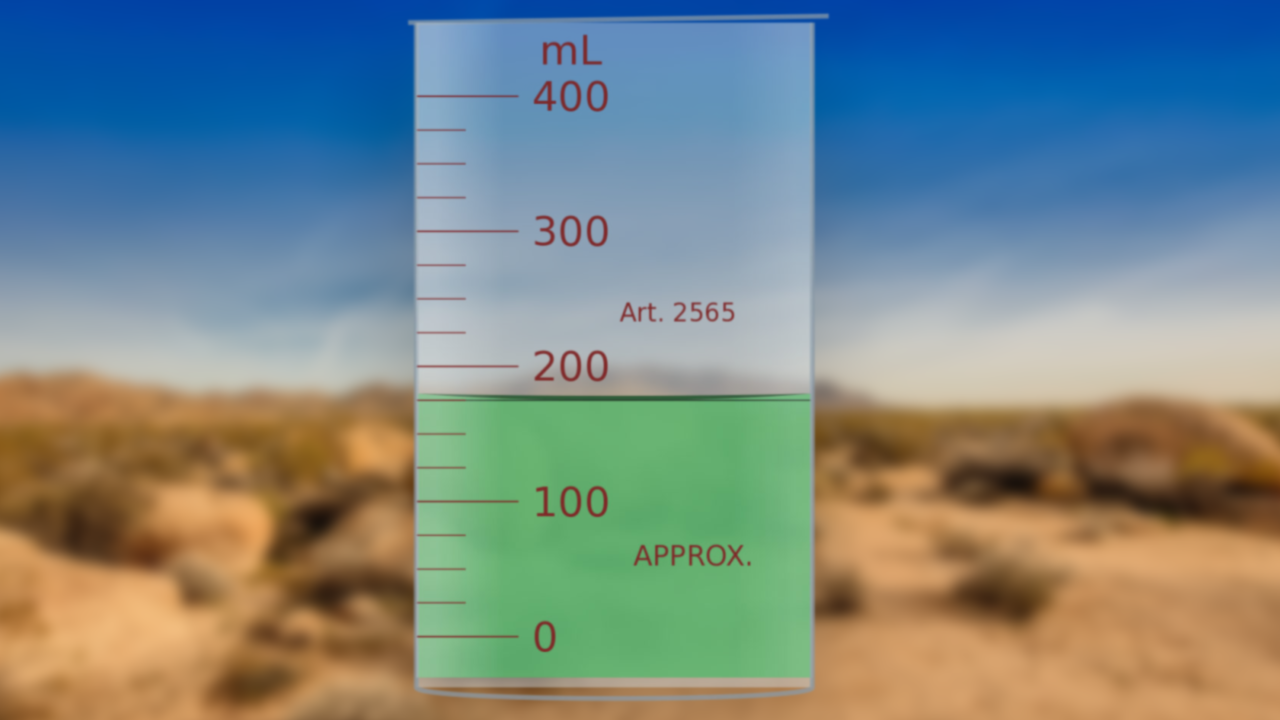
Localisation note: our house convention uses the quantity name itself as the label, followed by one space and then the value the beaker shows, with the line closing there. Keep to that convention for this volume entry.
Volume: 175 mL
